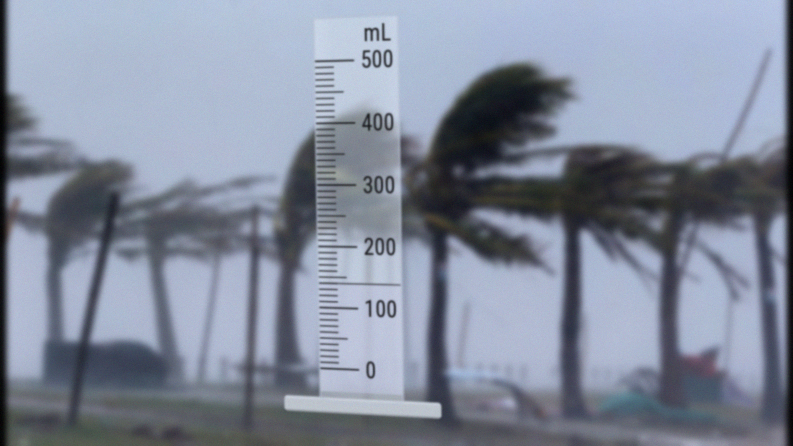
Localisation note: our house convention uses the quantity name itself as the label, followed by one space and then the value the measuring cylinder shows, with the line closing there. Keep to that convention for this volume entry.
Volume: 140 mL
